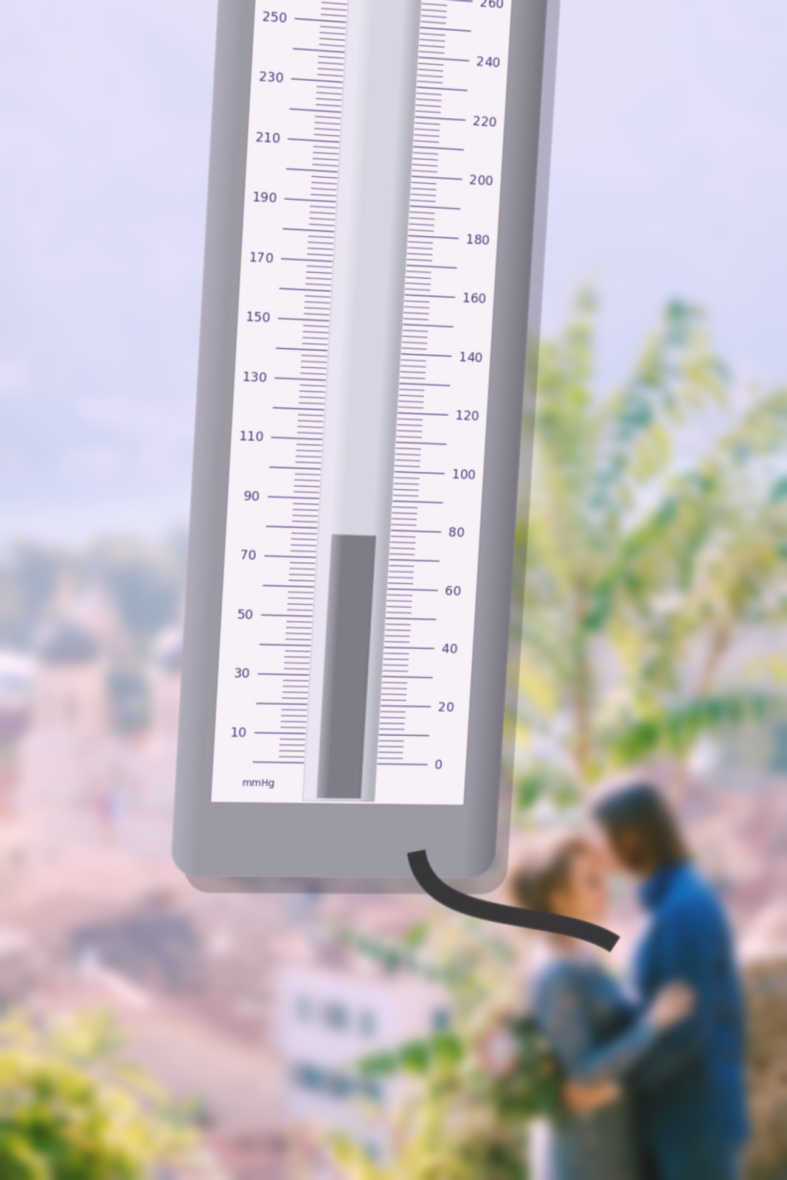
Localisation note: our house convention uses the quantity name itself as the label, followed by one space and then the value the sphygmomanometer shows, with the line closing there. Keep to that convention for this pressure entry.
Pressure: 78 mmHg
